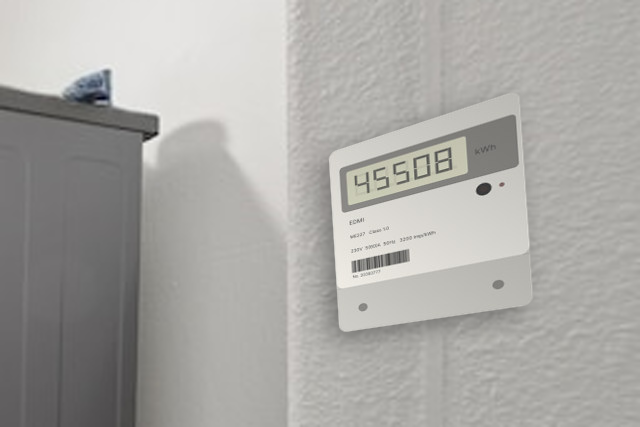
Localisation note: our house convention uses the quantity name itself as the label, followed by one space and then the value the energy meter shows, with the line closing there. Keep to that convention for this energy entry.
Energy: 45508 kWh
